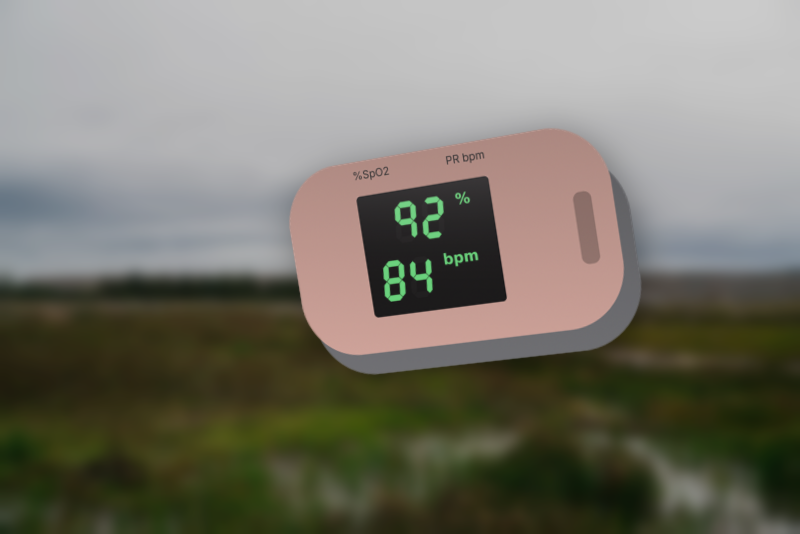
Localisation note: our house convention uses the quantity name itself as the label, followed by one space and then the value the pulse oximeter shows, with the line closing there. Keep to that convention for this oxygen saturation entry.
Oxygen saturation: 92 %
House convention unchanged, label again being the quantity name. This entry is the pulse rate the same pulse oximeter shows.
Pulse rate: 84 bpm
